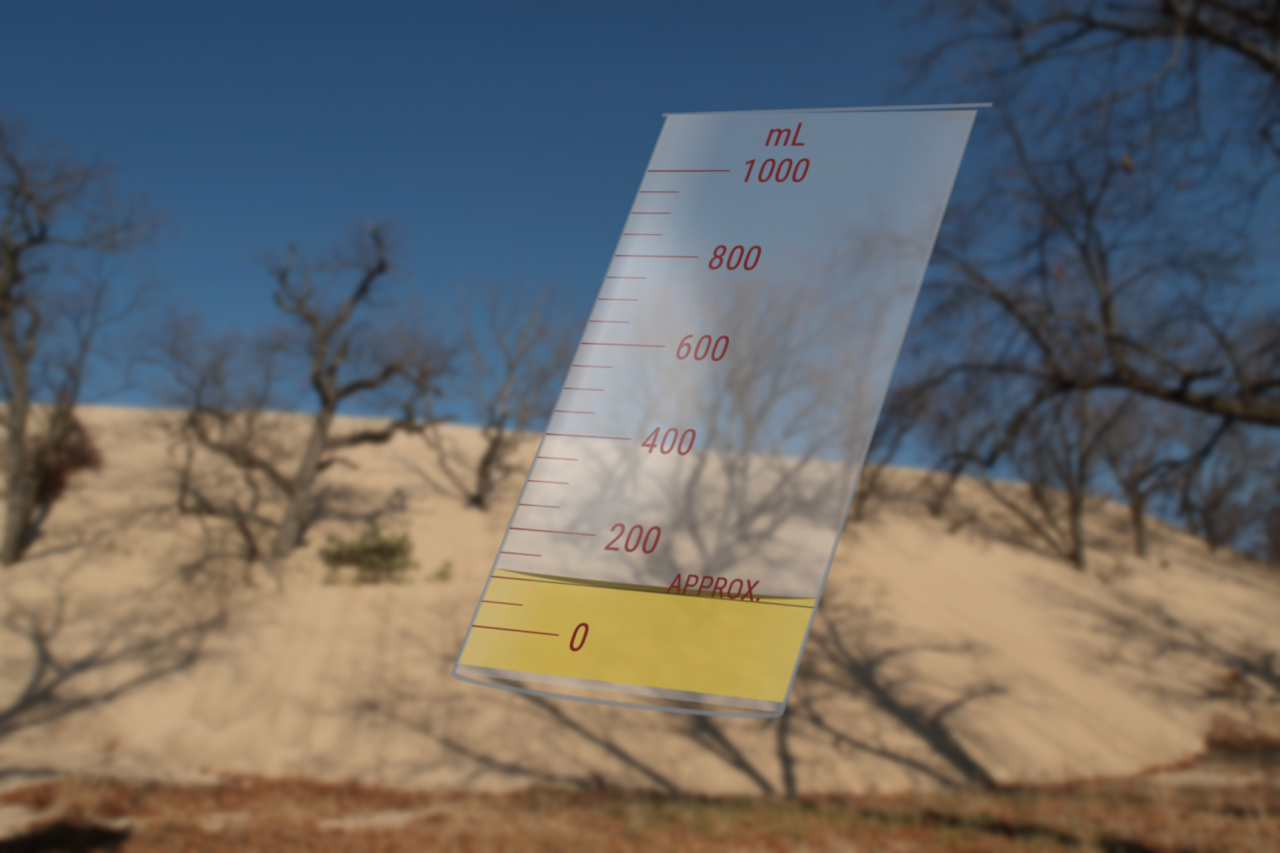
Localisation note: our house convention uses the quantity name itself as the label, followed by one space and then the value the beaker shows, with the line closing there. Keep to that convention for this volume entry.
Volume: 100 mL
